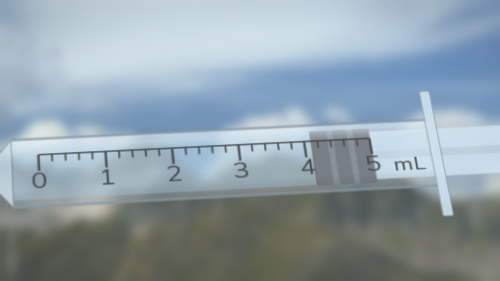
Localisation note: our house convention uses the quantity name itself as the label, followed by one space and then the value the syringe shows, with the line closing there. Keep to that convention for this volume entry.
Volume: 4.1 mL
